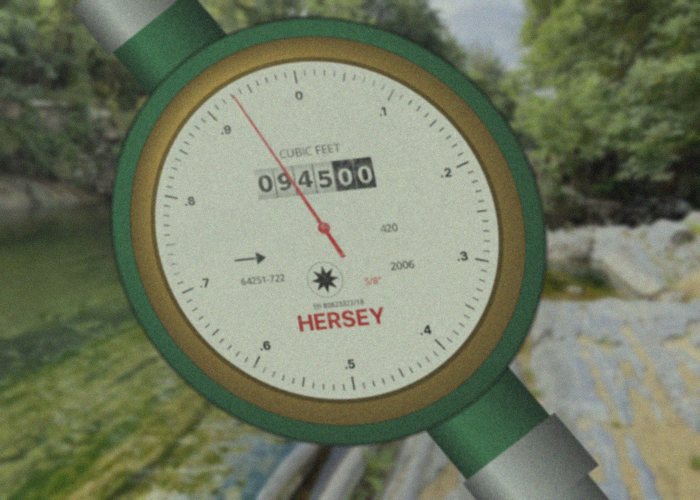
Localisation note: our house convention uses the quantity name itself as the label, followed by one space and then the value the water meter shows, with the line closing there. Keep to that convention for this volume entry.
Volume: 94499.93 ft³
